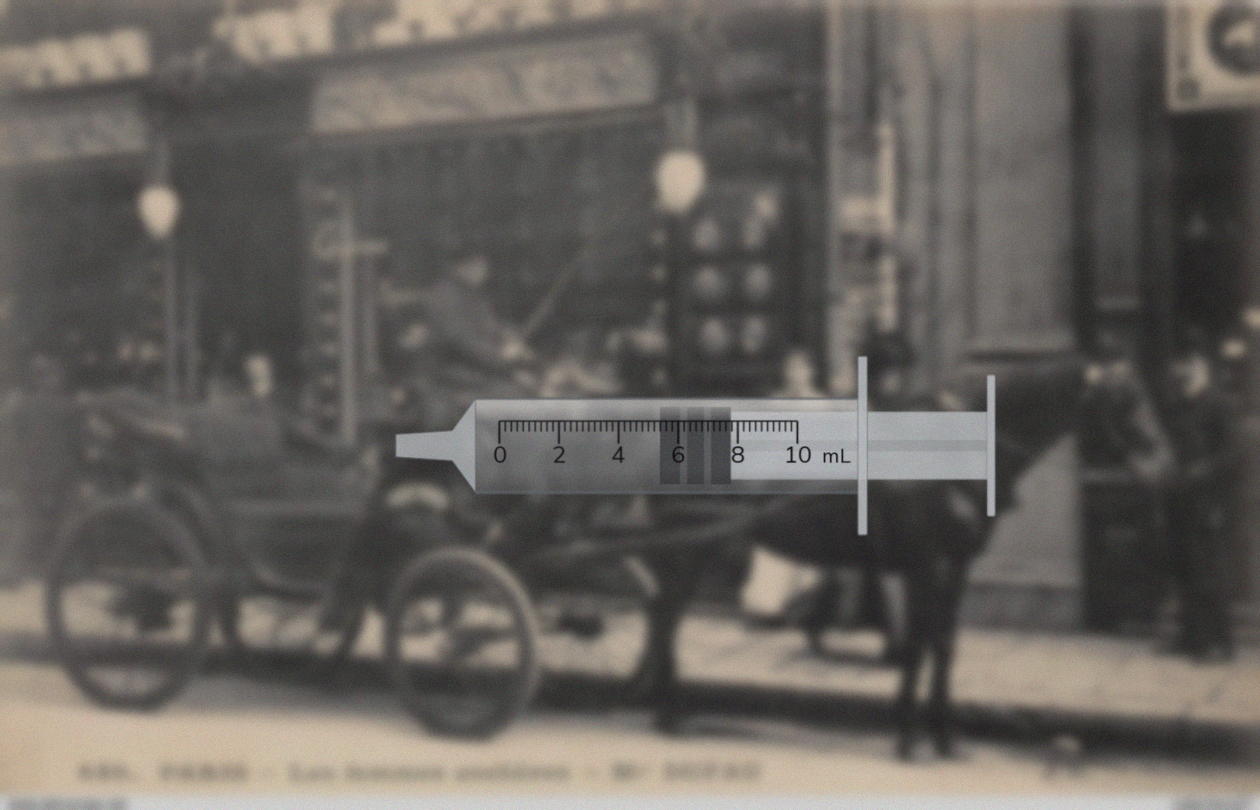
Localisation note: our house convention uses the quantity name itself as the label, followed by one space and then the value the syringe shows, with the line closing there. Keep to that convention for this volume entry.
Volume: 5.4 mL
